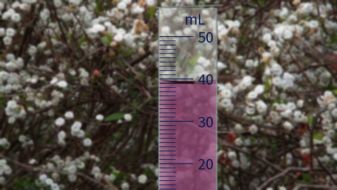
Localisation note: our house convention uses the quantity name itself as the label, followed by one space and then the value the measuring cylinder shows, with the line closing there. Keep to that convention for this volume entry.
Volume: 39 mL
